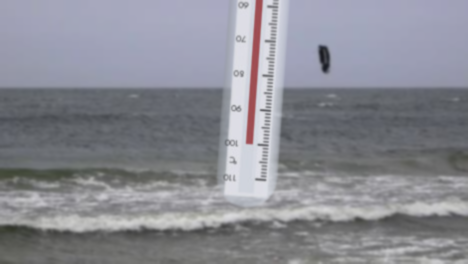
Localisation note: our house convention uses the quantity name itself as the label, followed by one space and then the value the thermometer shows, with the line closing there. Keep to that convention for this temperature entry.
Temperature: 100 °C
